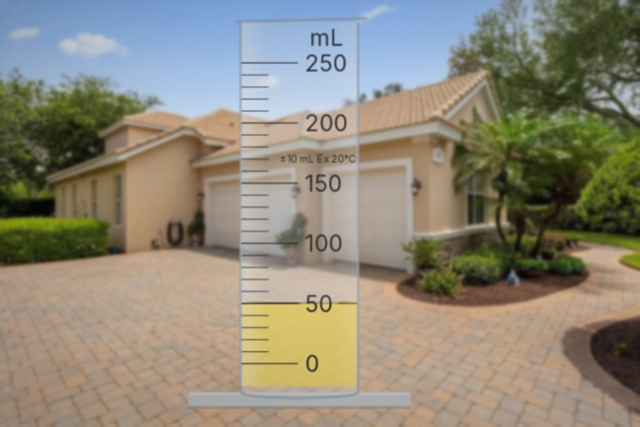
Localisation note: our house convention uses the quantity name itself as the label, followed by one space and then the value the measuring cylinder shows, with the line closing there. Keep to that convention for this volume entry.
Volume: 50 mL
